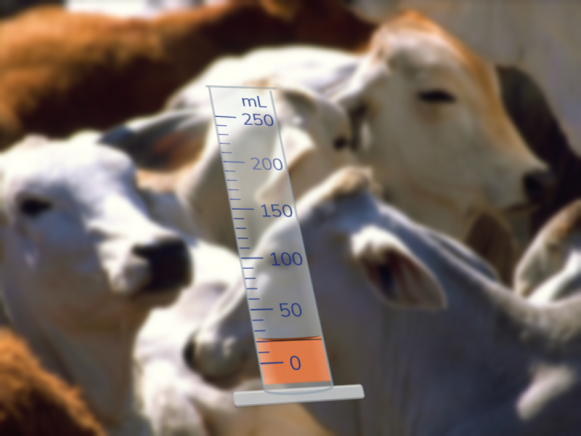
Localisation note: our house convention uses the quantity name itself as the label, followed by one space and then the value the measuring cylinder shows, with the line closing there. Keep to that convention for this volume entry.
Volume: 20 mL
